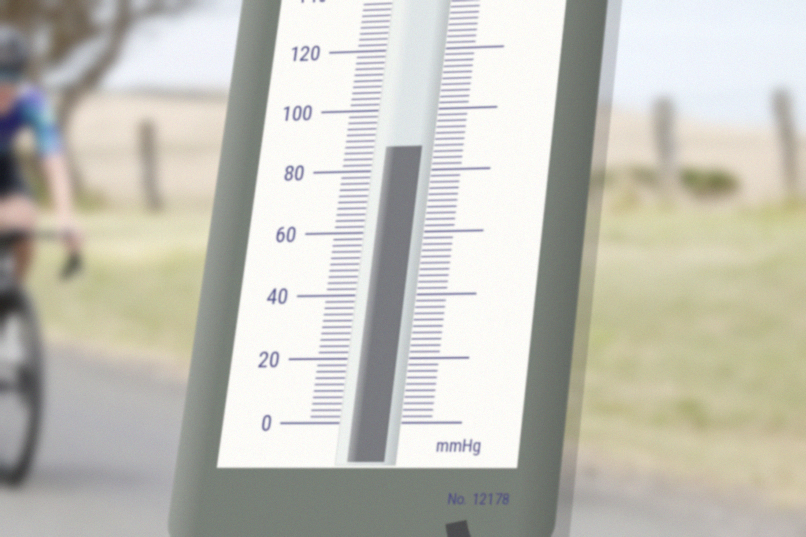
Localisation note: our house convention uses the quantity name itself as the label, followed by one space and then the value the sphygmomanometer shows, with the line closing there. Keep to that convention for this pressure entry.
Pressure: 88 mmHg
